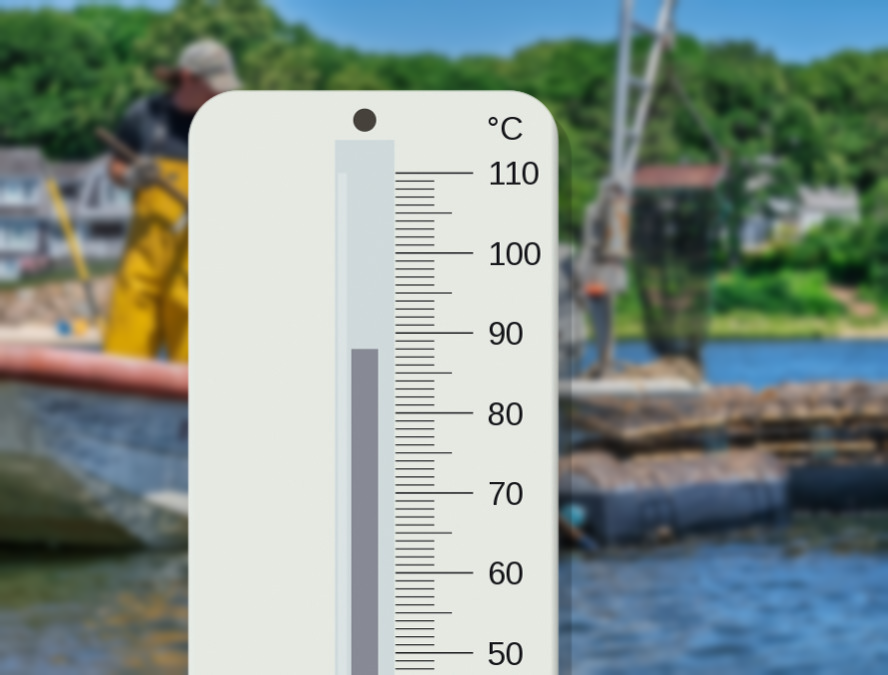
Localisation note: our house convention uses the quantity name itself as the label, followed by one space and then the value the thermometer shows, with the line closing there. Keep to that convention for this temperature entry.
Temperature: 88 °C
